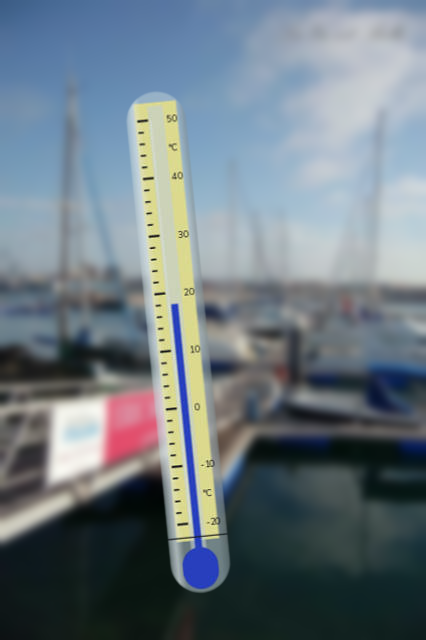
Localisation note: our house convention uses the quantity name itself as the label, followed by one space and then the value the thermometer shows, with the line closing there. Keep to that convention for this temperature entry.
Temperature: 18 °C
